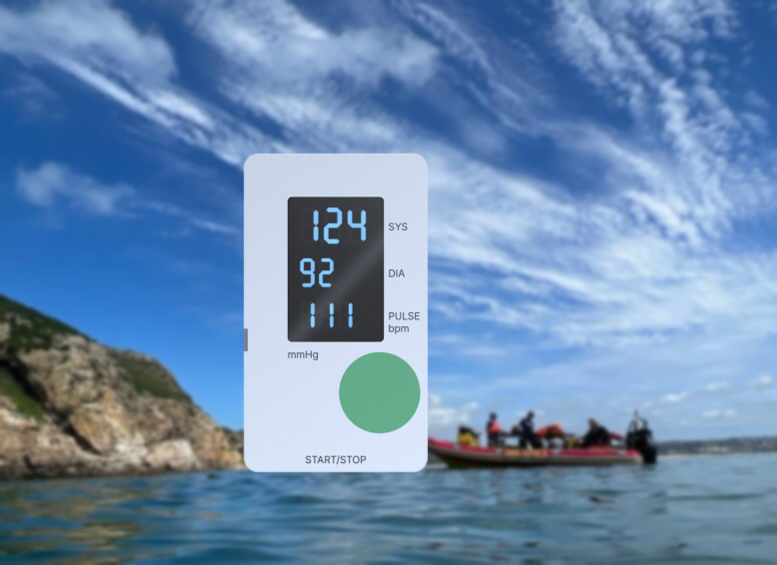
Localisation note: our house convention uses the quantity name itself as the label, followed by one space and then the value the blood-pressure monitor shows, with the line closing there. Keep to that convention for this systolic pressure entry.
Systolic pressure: 124 mmHg
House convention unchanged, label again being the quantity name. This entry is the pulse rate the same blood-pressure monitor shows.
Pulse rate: 111 bpm
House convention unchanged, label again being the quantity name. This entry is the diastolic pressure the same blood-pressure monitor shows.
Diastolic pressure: 92 mmHg
